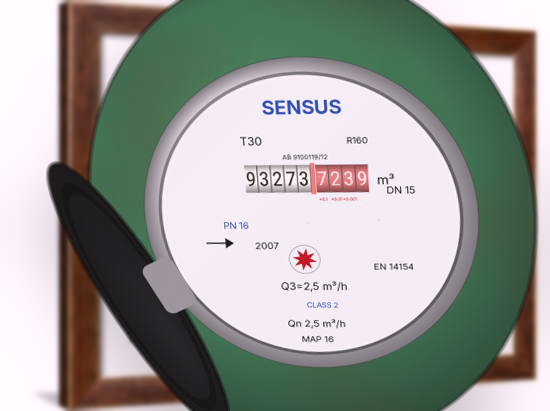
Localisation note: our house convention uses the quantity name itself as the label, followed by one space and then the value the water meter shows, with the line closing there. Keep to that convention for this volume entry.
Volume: 93273.7239 m³
